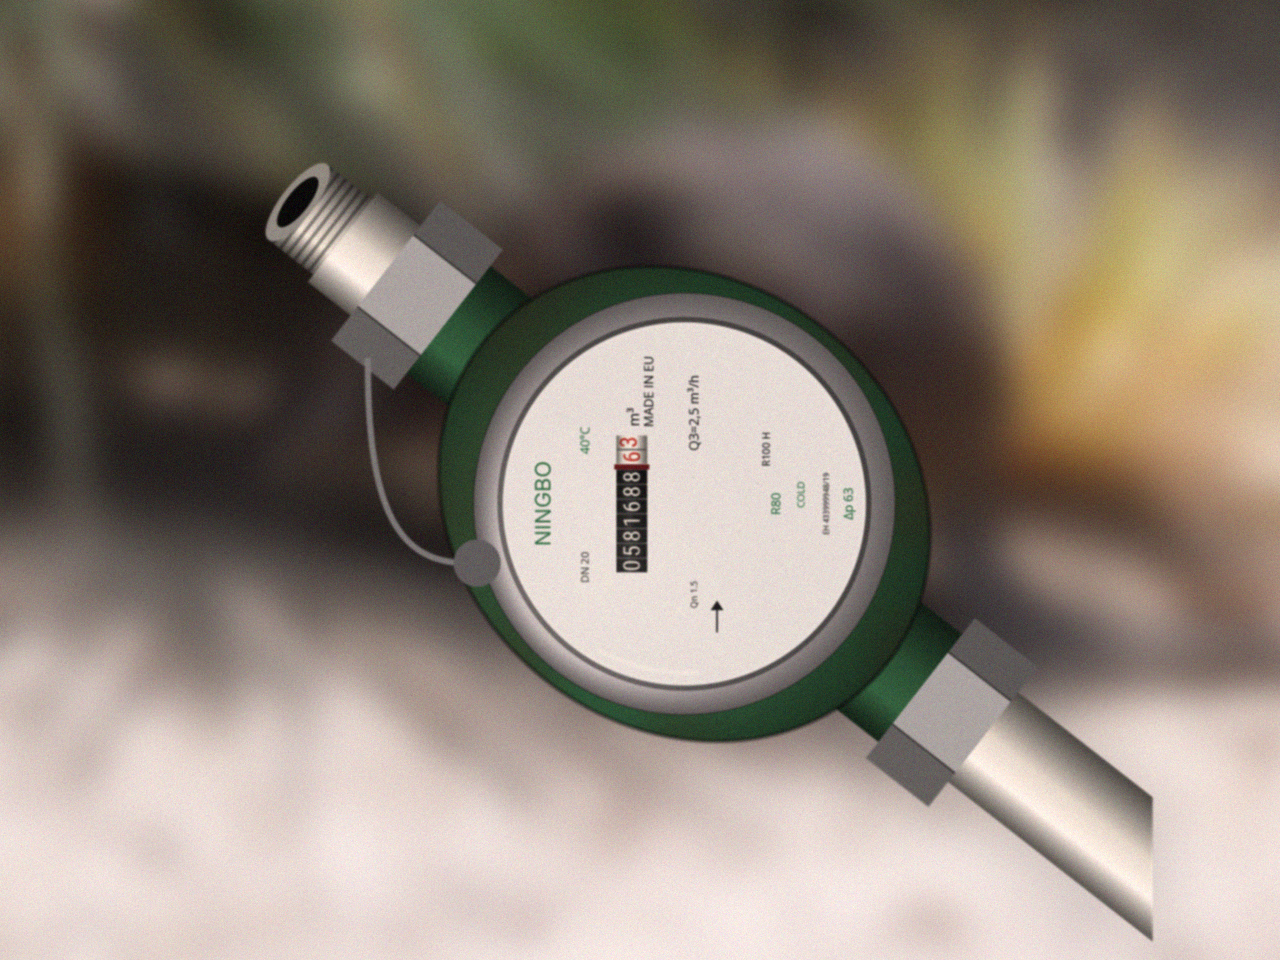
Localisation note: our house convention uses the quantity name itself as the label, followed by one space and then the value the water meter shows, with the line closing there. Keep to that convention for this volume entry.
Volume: 581688.63 m³
